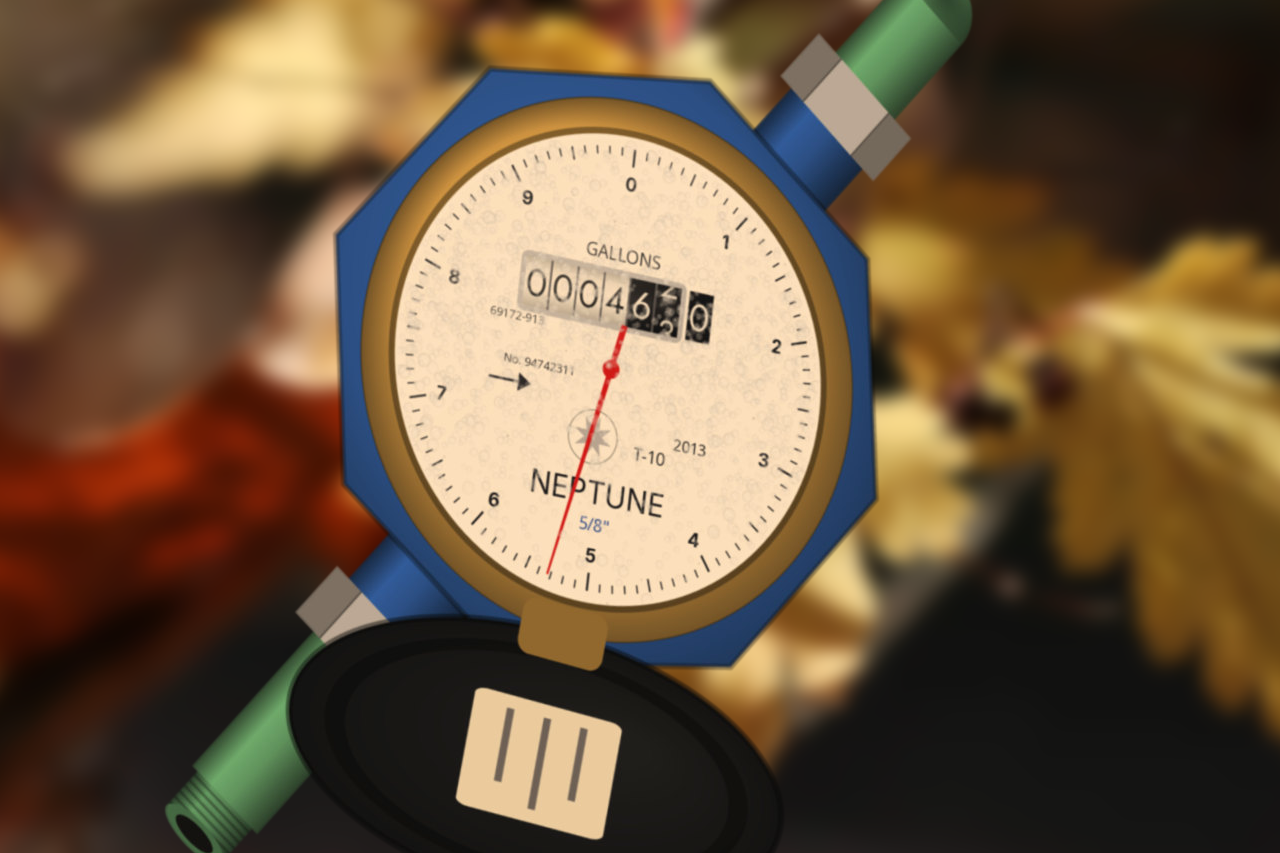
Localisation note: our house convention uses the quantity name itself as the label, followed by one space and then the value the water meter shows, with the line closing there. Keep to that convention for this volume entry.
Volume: 4625.3 gal
